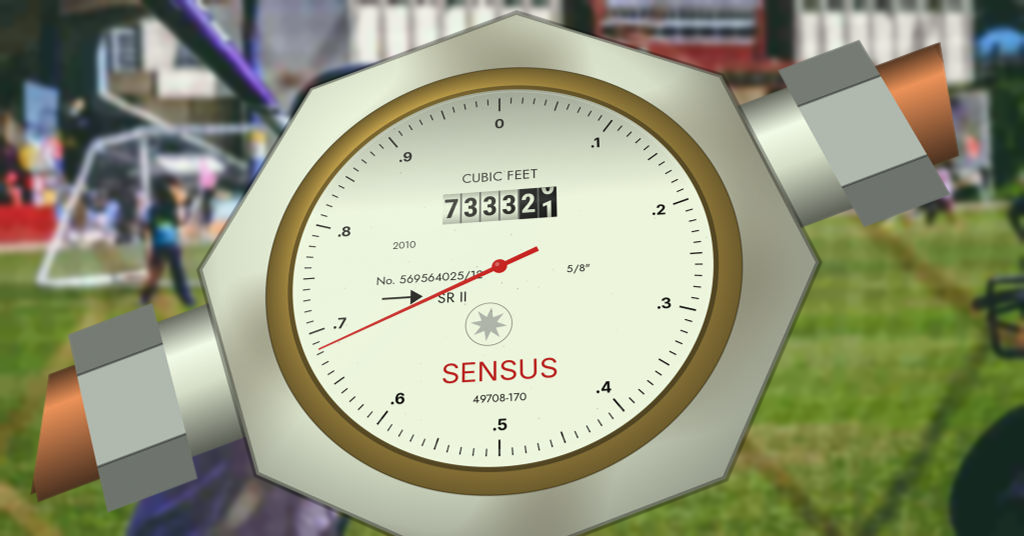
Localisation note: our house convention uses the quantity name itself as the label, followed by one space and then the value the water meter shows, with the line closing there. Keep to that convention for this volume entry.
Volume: 733320.68 ft³
